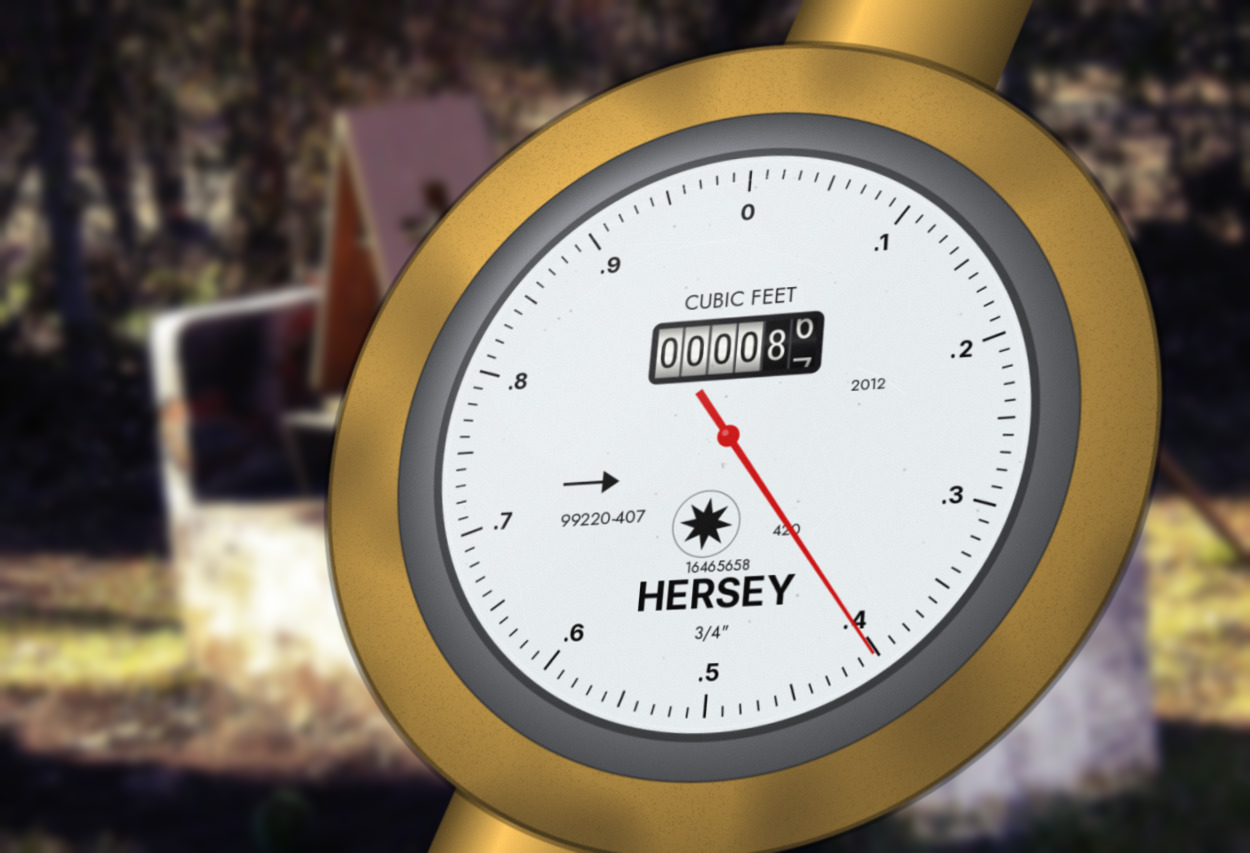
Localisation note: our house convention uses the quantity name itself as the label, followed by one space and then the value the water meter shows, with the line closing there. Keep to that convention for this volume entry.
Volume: 86.40 ft³
